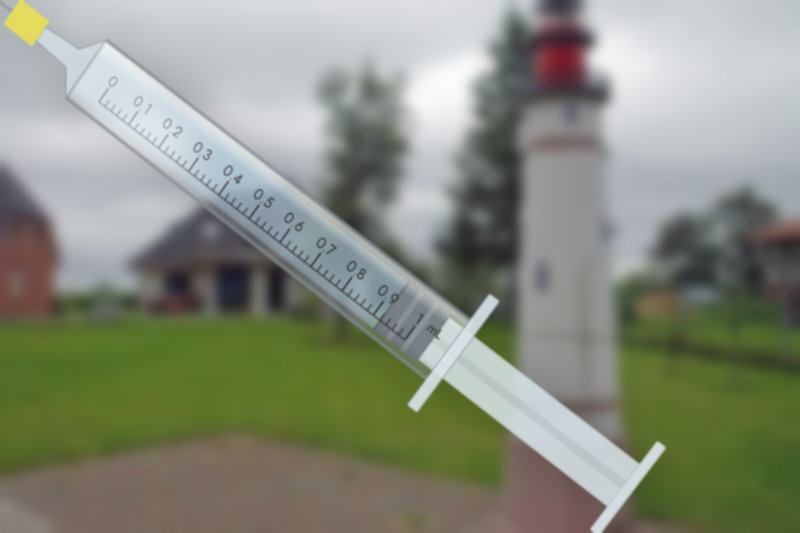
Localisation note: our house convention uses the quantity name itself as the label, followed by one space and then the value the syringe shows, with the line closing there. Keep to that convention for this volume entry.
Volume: 0.92 mL
